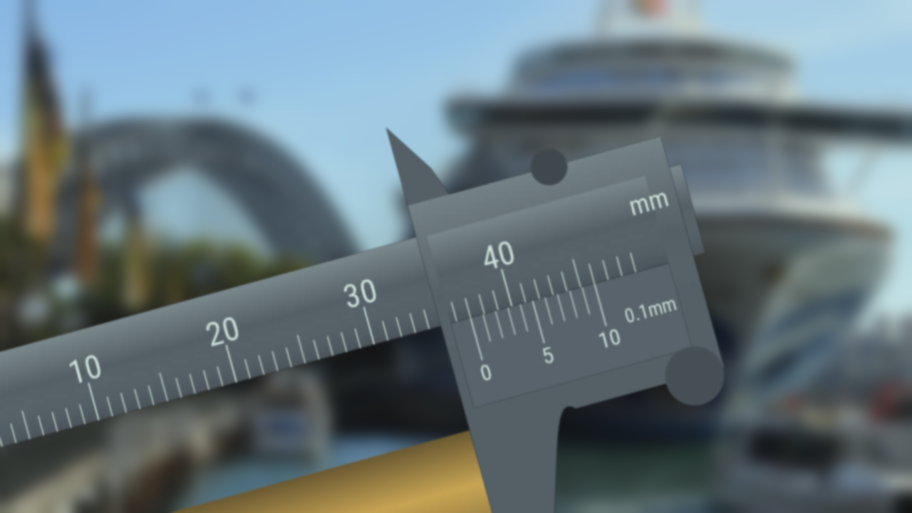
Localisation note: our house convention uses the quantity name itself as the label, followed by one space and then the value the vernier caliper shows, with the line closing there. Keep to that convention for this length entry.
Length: 37.0 mm
